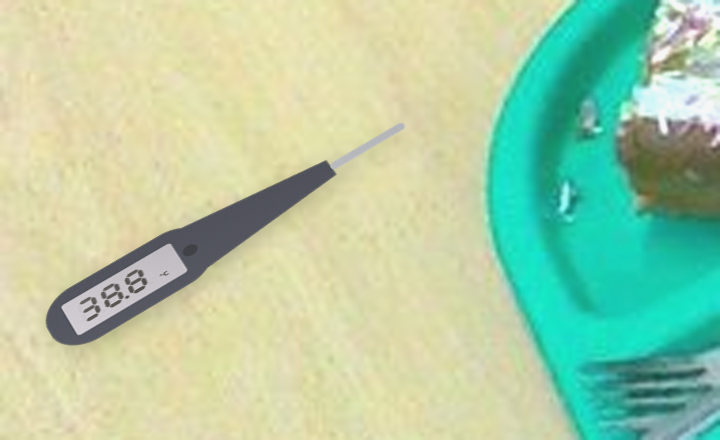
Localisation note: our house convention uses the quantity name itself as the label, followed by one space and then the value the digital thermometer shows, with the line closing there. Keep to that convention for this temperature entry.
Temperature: 38.8 °C
